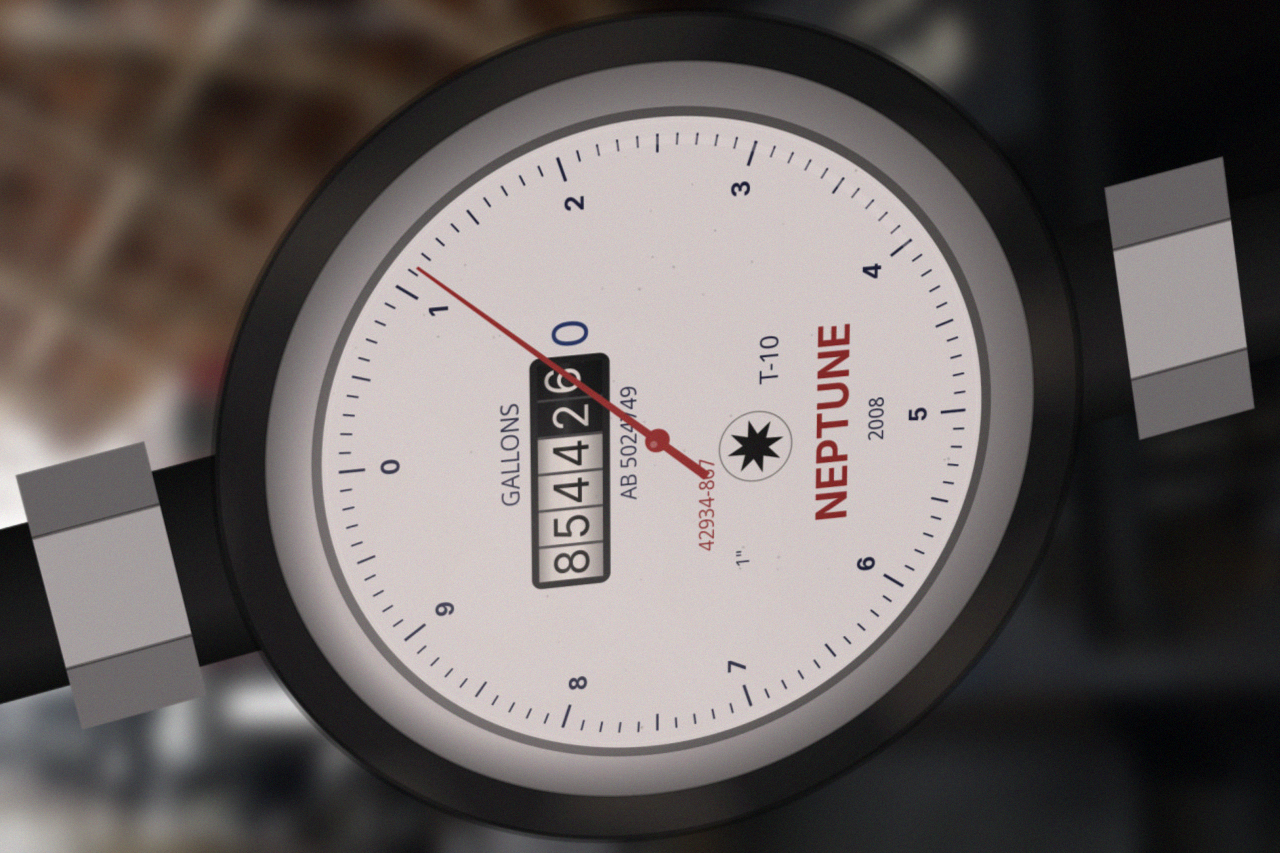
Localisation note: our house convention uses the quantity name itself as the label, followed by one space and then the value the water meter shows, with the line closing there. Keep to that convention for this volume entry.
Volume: 8544261.1 gal
